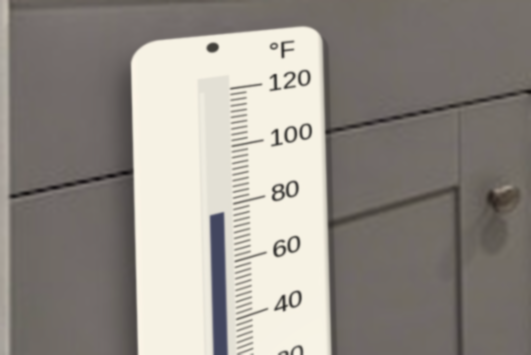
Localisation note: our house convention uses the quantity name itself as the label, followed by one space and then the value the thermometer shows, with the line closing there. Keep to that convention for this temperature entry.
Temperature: 78 °F
